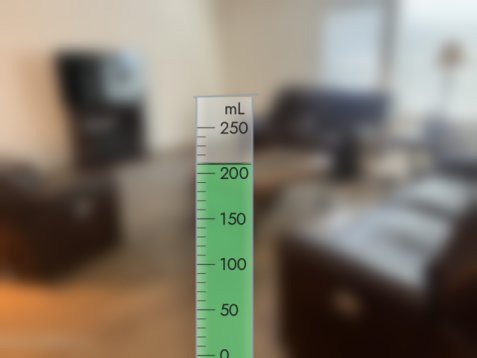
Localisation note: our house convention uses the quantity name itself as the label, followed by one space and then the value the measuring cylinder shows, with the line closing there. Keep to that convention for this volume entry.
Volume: 210 mL
